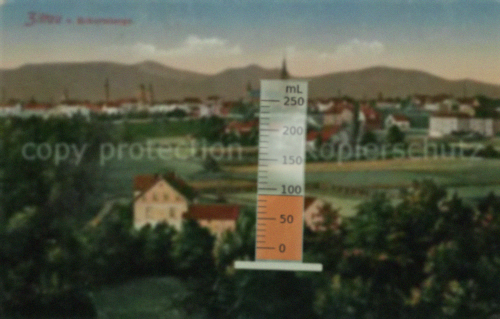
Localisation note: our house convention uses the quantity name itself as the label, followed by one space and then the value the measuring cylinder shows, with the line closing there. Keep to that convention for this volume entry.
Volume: 90 mL
